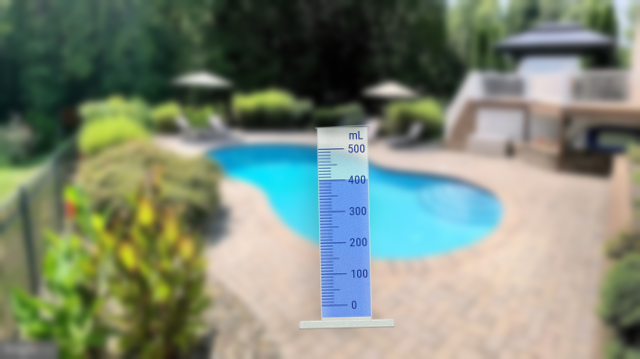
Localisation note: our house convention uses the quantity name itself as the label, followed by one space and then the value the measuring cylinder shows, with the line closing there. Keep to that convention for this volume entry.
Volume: 400 mL
